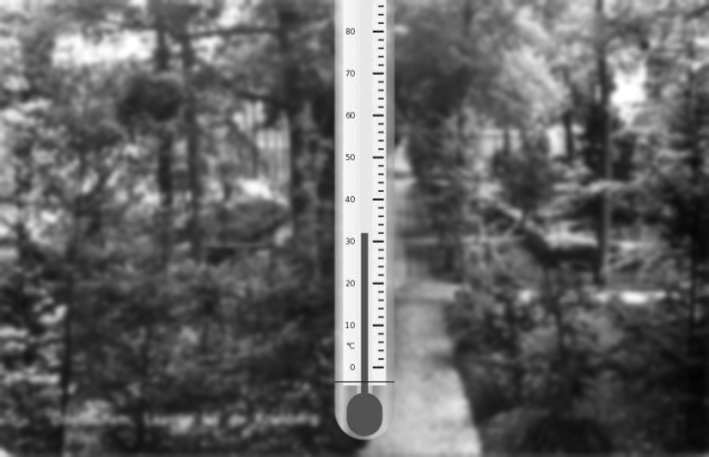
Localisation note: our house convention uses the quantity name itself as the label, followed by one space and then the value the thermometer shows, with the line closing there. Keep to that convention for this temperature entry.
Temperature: 32 °C
